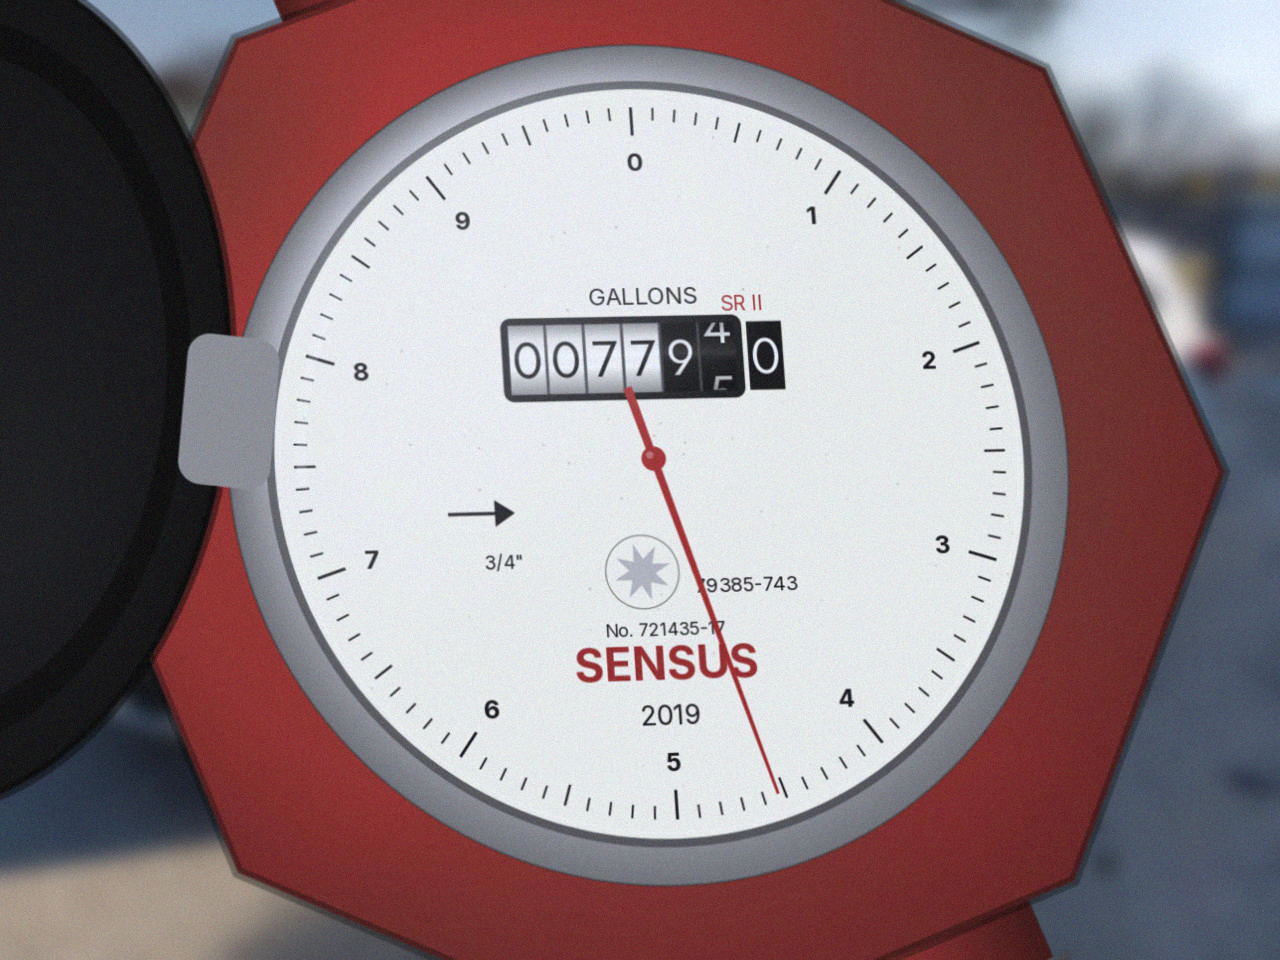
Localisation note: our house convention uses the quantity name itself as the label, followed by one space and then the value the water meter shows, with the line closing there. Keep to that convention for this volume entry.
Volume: 77944.5 gal
